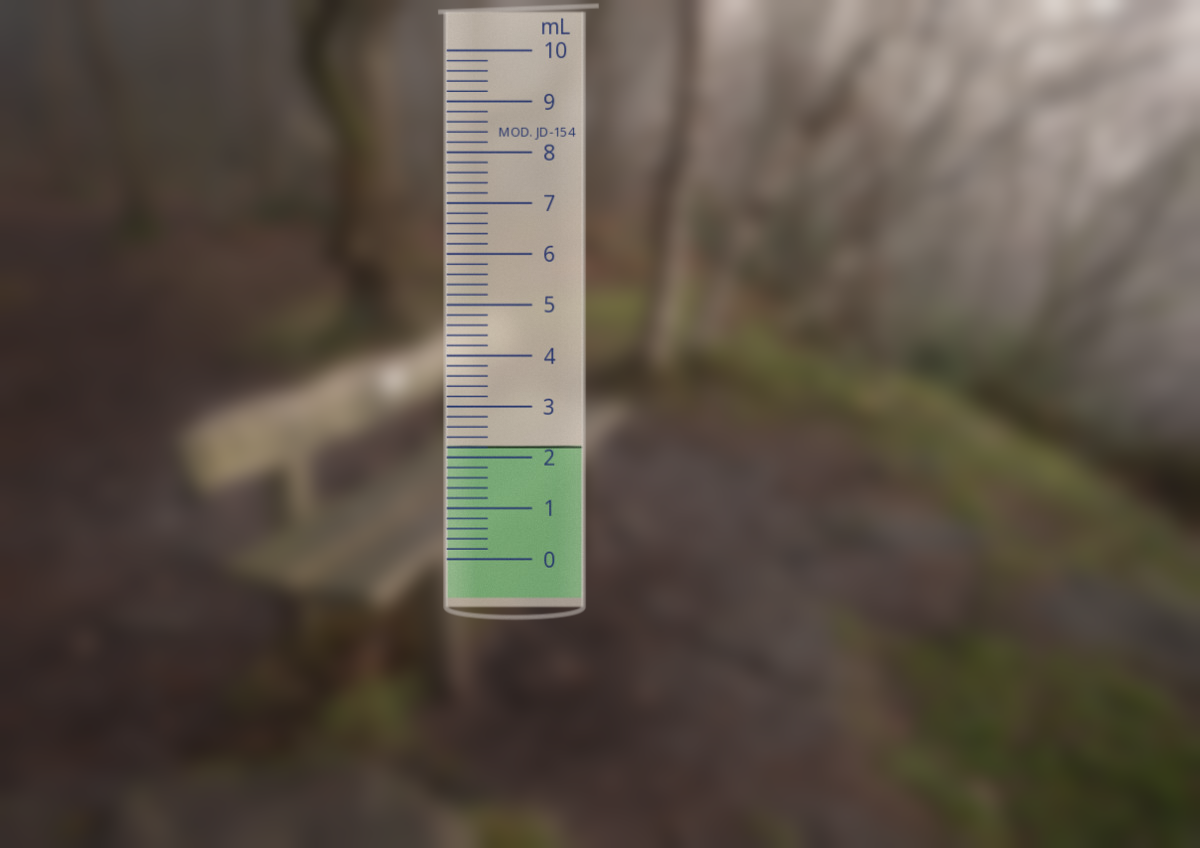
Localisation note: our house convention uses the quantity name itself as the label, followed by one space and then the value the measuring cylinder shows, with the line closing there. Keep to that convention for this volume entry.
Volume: 2.2 mL
